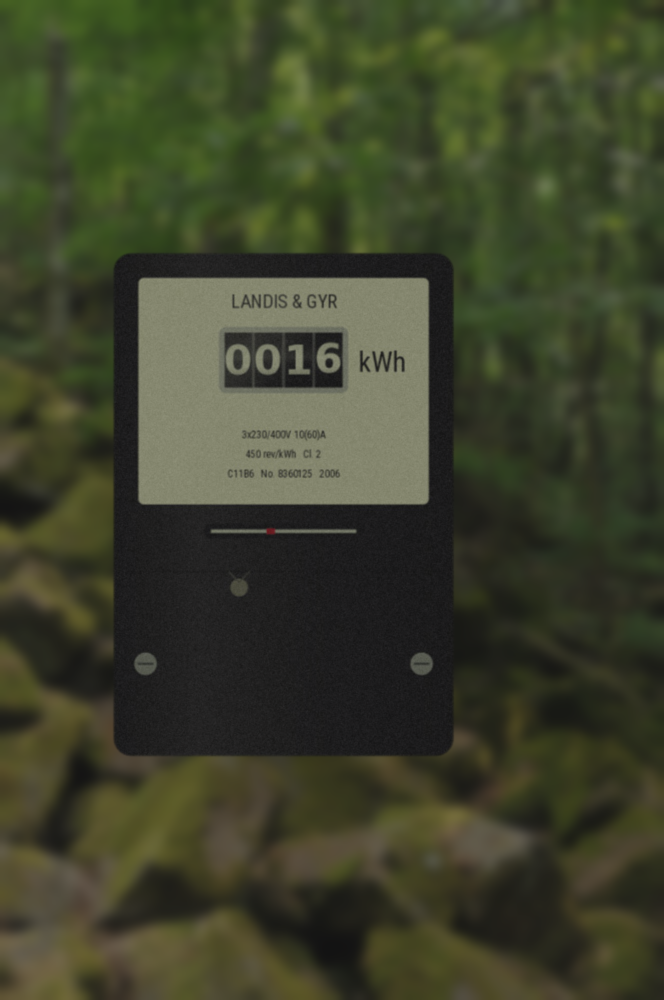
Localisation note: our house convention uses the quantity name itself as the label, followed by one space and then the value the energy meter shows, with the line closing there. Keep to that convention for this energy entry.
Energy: 16 kWh
